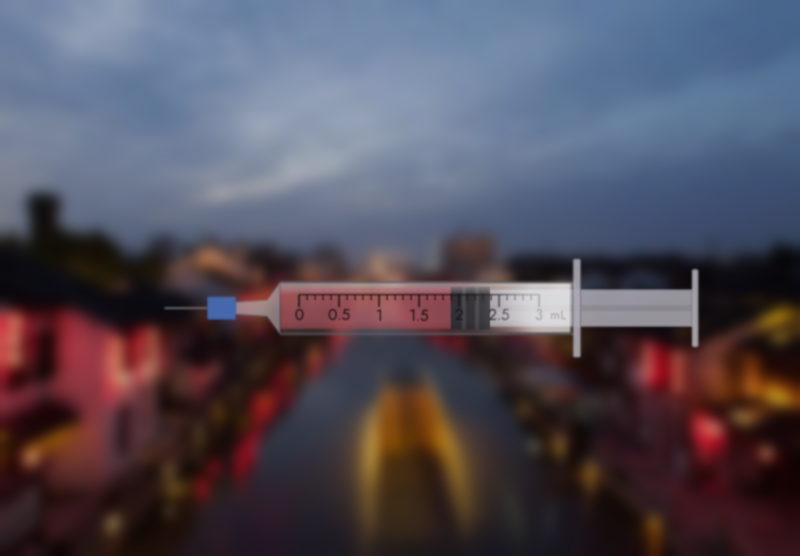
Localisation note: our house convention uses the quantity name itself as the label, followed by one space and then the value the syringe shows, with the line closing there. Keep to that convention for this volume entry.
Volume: 1.9 mL
